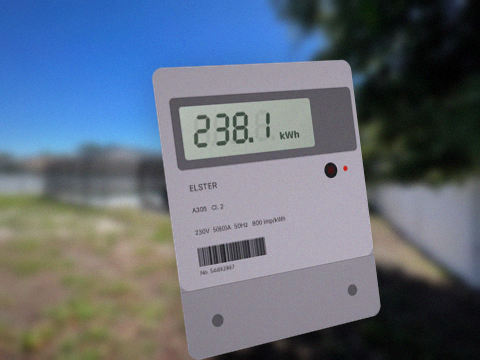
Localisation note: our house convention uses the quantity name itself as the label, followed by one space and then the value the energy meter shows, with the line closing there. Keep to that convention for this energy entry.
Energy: 238.1 kWh
